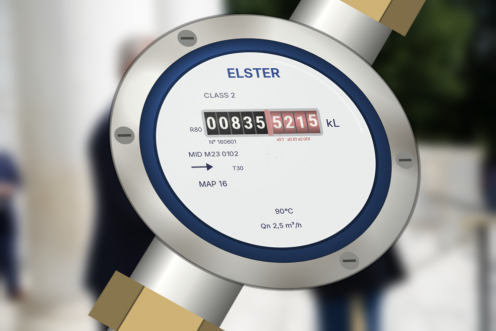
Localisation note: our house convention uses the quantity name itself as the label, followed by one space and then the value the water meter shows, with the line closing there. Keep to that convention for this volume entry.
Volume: 835.5215 kL
